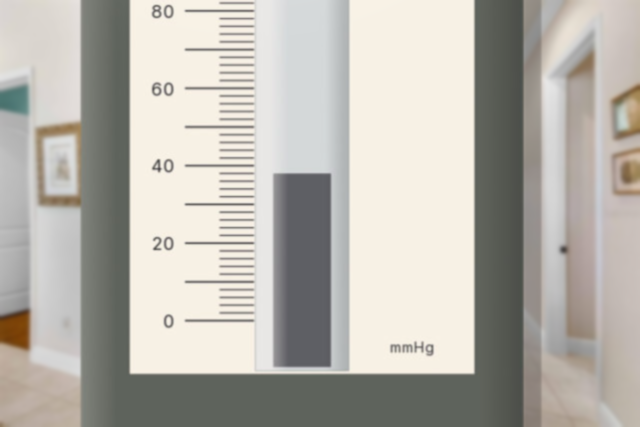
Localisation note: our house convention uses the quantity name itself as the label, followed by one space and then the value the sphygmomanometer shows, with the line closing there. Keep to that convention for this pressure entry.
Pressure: 38 mmHg
